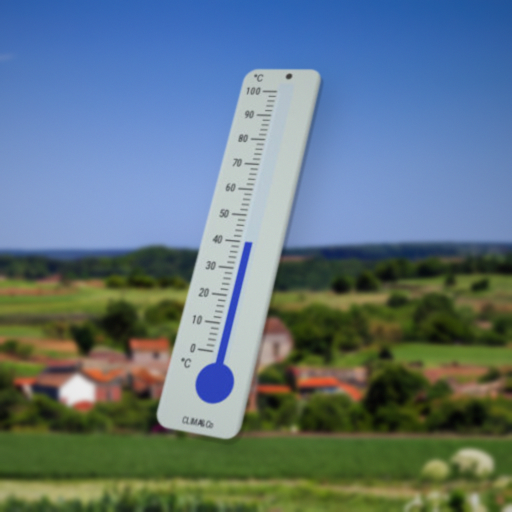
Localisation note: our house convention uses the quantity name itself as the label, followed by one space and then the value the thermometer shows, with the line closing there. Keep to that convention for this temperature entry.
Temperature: 40 °C
